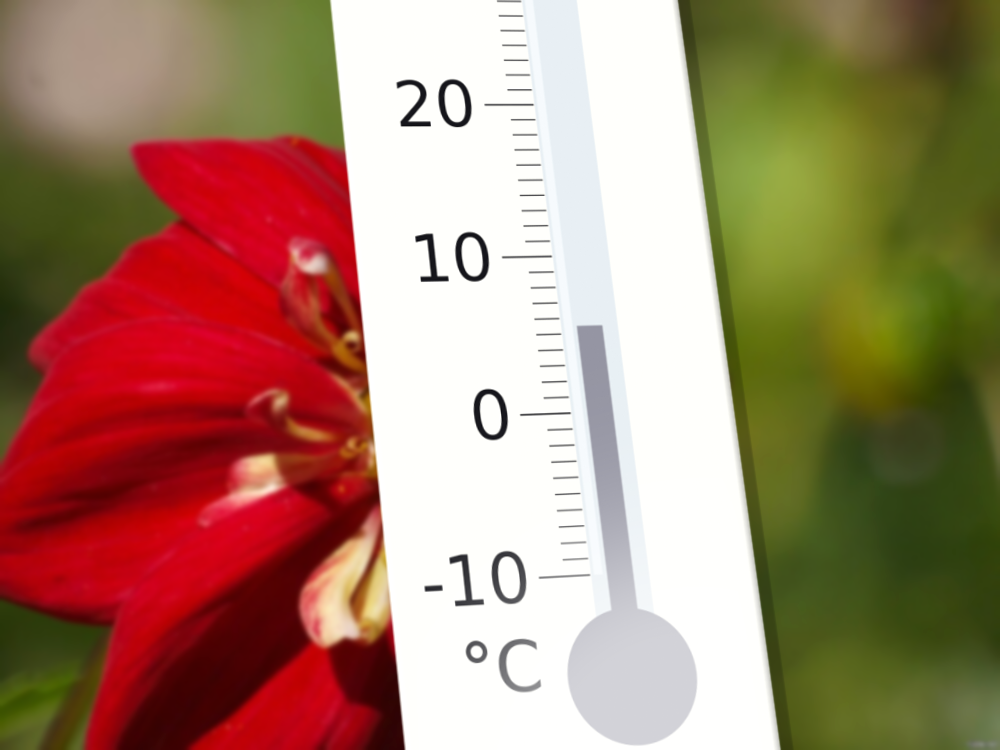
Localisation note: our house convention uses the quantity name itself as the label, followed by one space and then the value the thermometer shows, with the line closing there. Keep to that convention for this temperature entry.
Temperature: 5.5 °C
